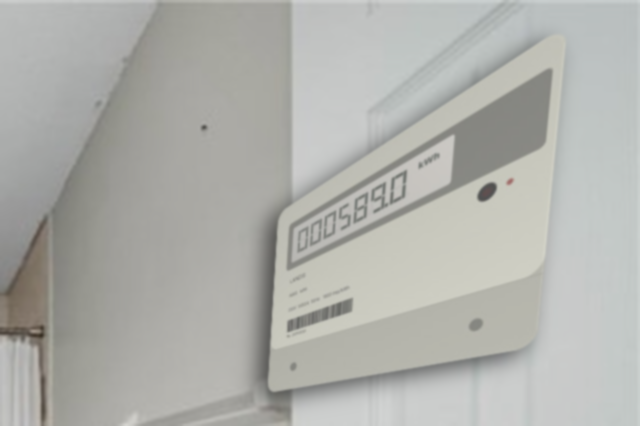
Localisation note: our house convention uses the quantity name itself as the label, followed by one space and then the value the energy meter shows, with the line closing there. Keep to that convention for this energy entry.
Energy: 589.0 kWh
